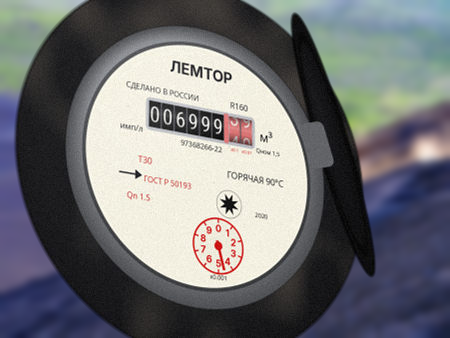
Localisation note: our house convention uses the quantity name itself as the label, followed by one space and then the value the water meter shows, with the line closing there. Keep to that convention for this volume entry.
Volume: 6999.394 m³
